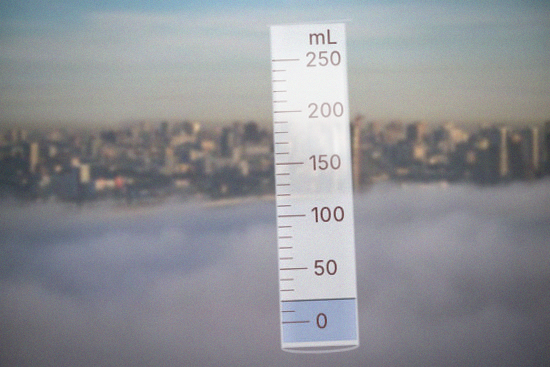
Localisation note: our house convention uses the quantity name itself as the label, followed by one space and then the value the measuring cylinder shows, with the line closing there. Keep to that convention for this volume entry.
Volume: 20 mL
